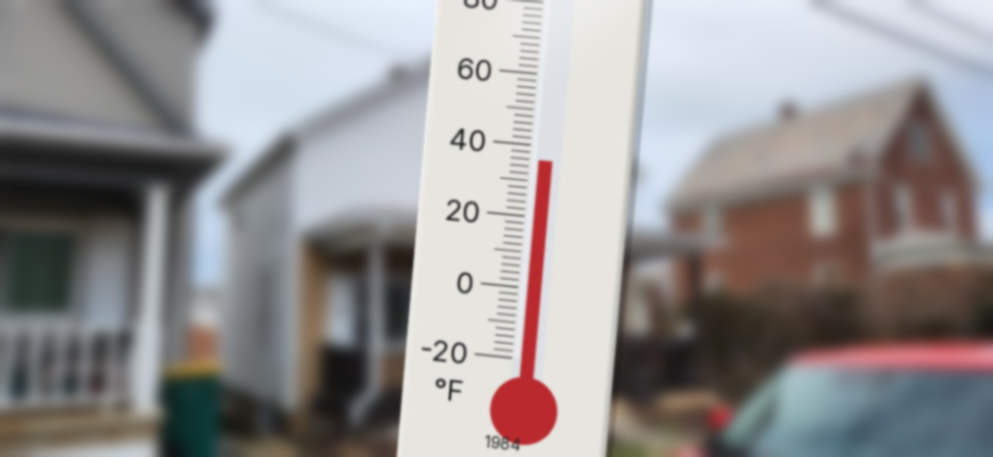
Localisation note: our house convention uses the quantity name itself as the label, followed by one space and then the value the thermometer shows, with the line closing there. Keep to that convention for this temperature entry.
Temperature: 36 °F
